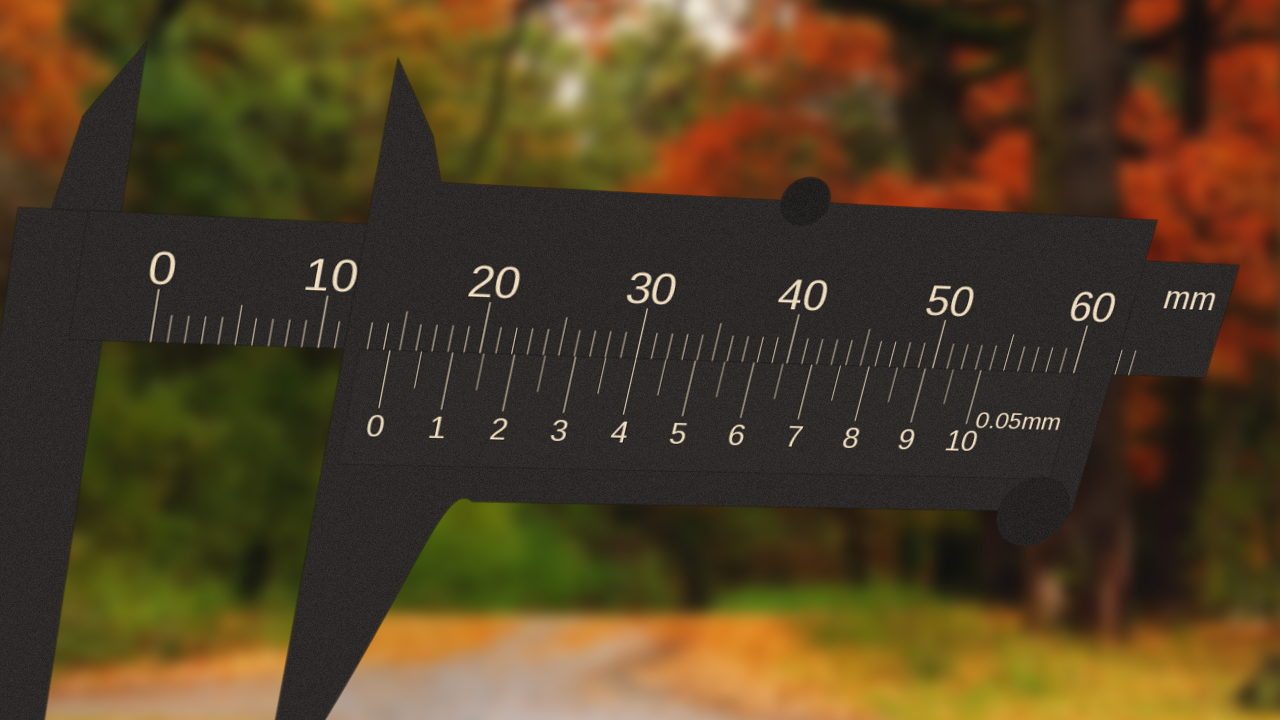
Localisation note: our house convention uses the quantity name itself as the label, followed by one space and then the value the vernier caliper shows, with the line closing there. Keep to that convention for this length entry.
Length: 14.4 mm
